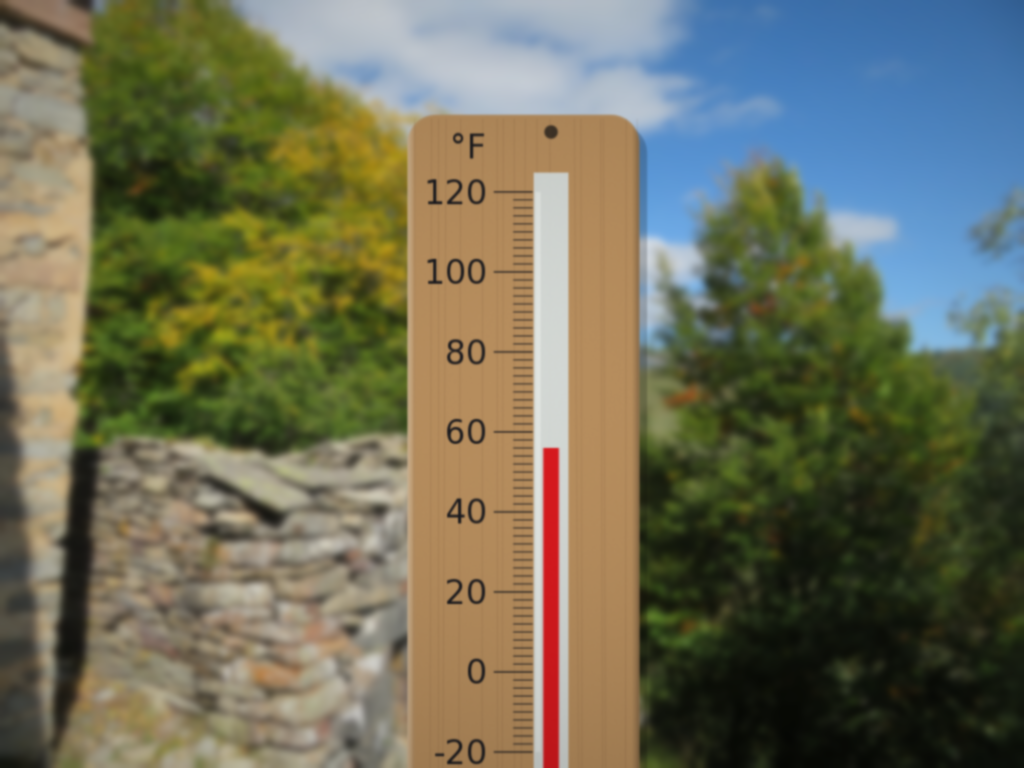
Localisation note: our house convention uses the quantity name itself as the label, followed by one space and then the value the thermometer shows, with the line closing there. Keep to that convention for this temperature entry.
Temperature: 56 °F
